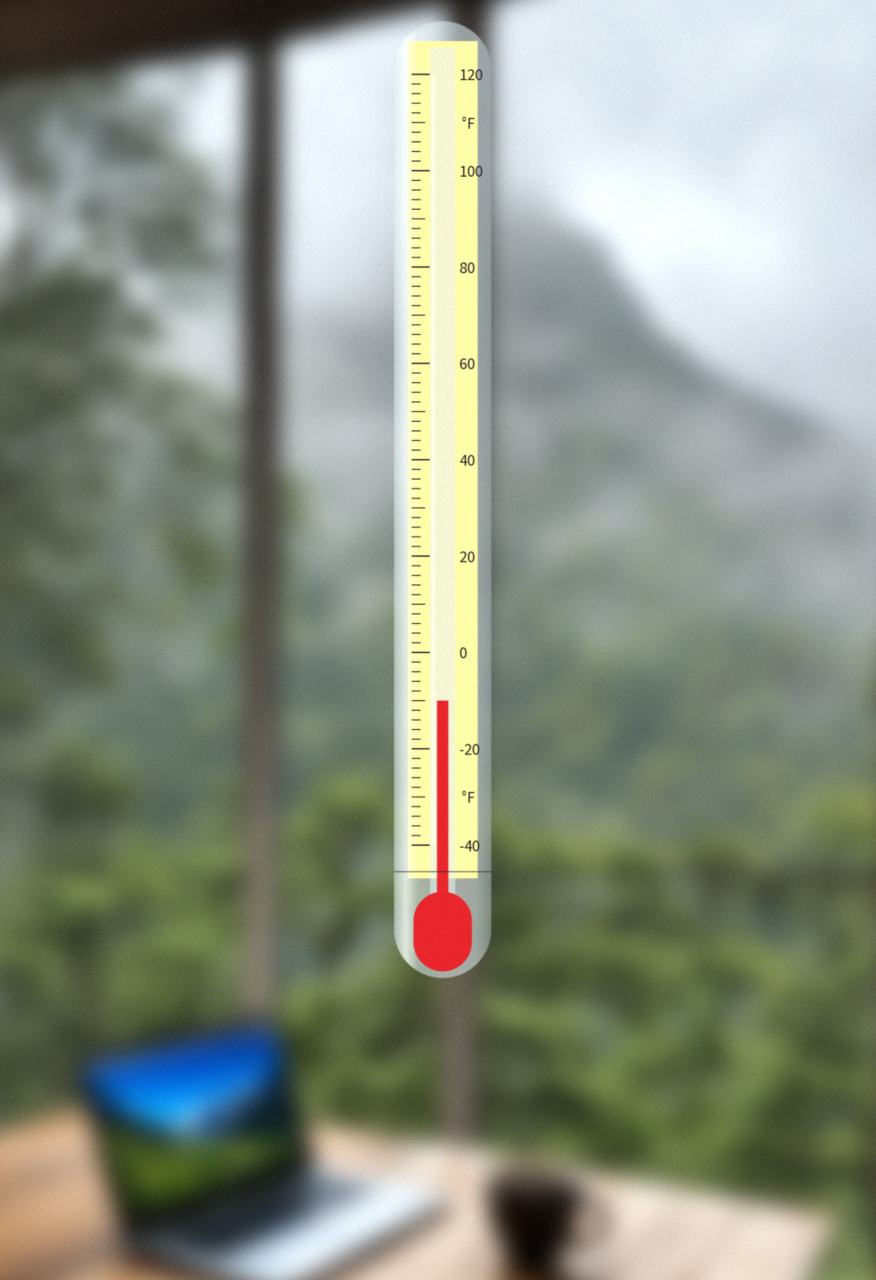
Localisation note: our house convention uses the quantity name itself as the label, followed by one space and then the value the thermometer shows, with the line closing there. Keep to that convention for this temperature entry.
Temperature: -10 °F
